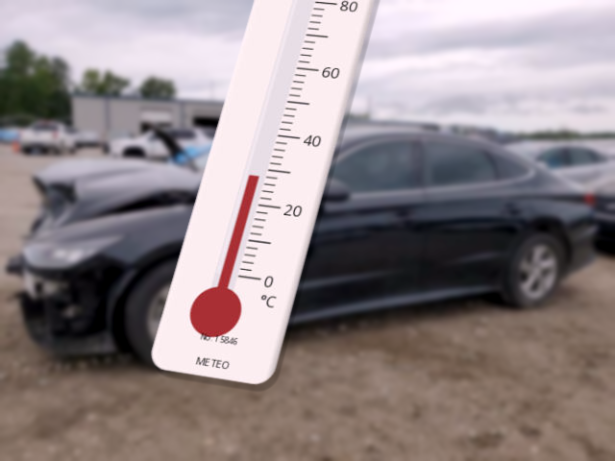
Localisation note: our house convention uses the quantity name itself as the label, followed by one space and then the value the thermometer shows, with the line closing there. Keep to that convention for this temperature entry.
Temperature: 28 °C
